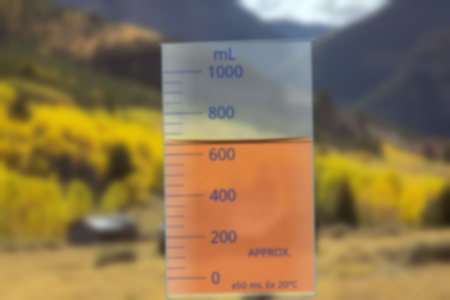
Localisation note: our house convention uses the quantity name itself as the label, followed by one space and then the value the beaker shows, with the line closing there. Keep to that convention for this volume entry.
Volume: 650 mL
